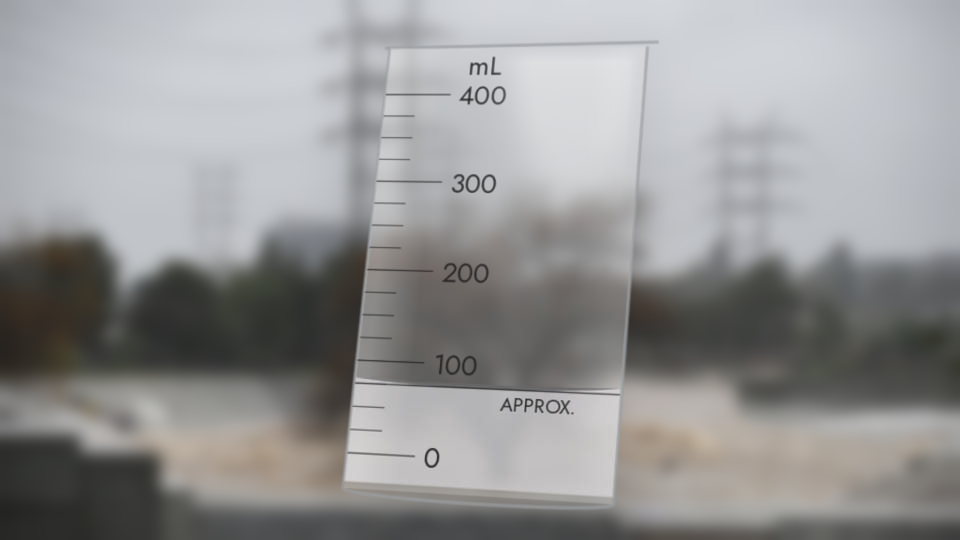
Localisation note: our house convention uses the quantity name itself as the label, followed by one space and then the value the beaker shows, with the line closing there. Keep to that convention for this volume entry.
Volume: 75 mL
